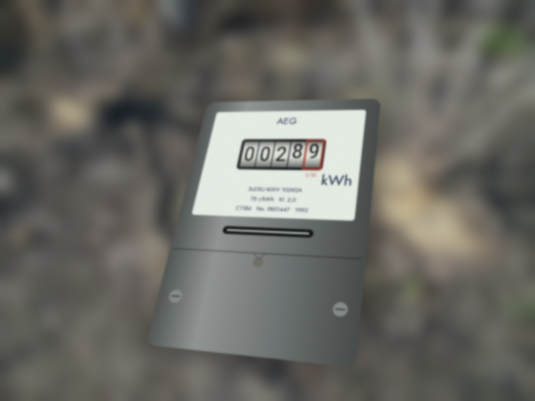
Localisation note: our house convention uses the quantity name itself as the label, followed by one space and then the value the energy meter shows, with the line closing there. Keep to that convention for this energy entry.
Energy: 28.9 kWh
